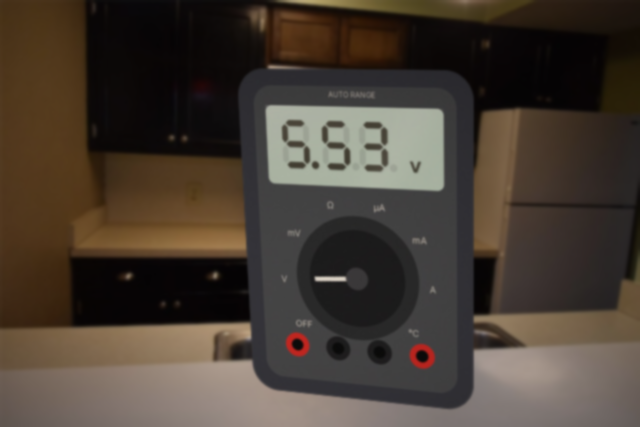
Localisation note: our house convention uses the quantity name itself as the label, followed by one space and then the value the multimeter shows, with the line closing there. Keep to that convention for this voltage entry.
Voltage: 5.53 V
